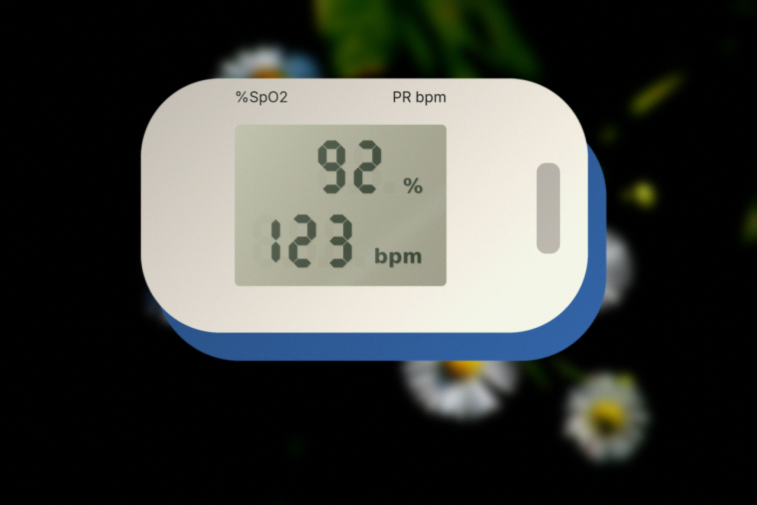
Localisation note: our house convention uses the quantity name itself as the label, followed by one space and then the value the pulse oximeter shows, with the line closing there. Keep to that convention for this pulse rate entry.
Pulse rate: 123 bpm
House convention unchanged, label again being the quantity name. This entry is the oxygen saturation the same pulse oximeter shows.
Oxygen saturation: 92 %
